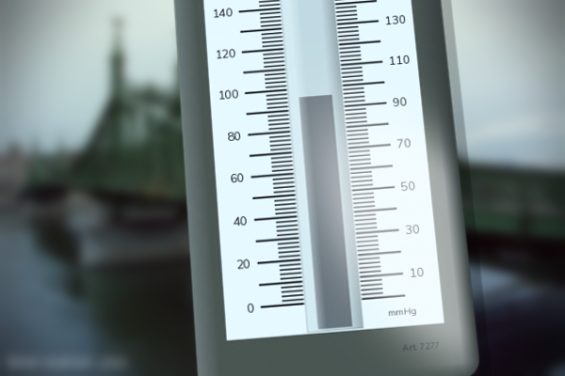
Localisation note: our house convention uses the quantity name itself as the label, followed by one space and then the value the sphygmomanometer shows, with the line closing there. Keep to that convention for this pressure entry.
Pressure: 96 mmHg
